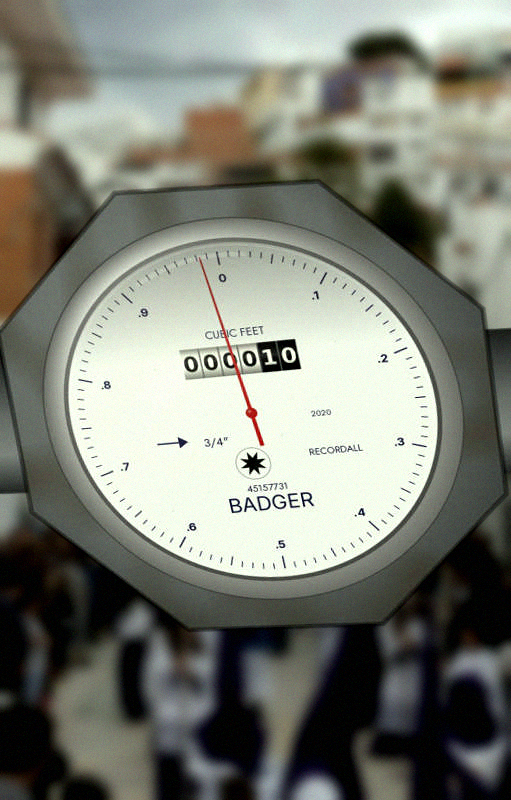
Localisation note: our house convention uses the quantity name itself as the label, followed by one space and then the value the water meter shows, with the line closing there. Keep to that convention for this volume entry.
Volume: 9.98 ft³
